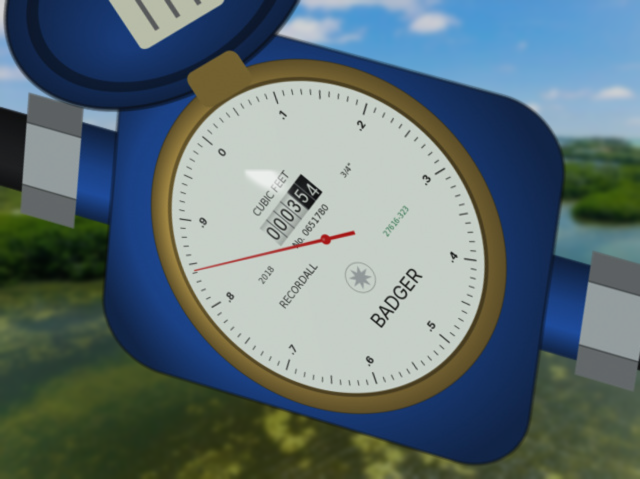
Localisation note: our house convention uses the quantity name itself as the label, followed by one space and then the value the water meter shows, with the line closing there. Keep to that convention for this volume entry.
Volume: 353.84 ft³
